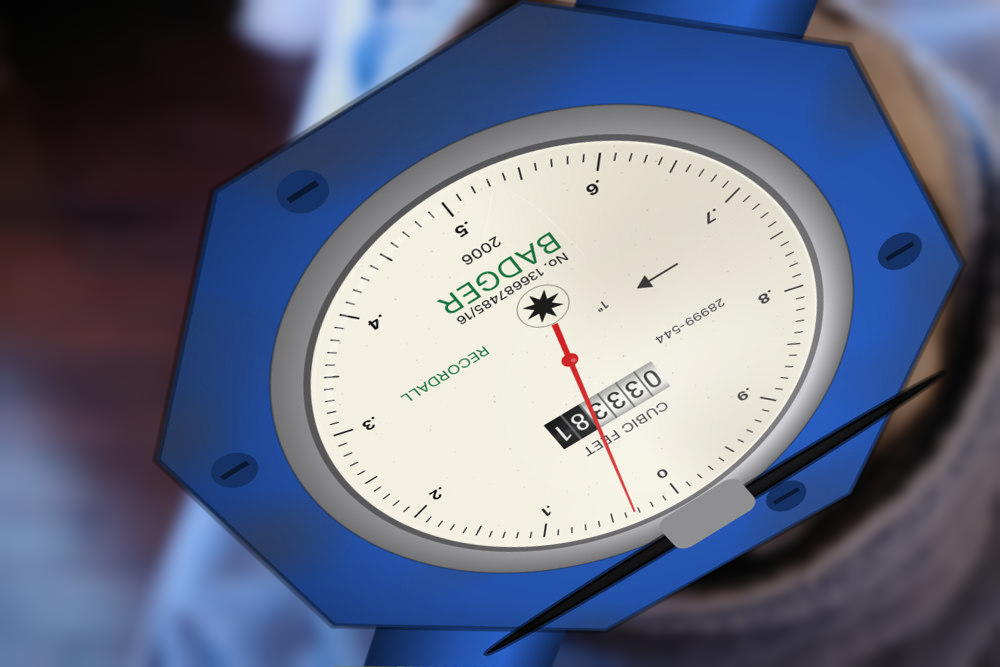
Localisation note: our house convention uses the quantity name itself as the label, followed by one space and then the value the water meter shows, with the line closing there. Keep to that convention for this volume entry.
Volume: 33381.03 ft³
